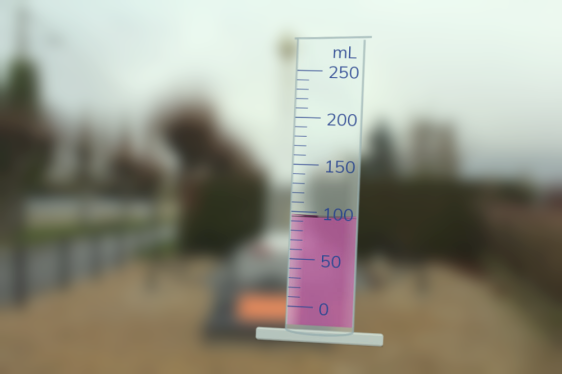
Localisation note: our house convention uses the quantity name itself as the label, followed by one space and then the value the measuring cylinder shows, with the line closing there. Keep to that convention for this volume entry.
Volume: 95 mL
